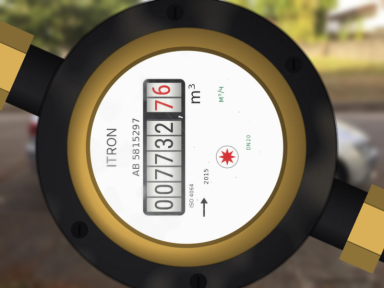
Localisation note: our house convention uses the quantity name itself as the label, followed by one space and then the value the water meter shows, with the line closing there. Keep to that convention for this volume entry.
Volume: 7732.76 m³
